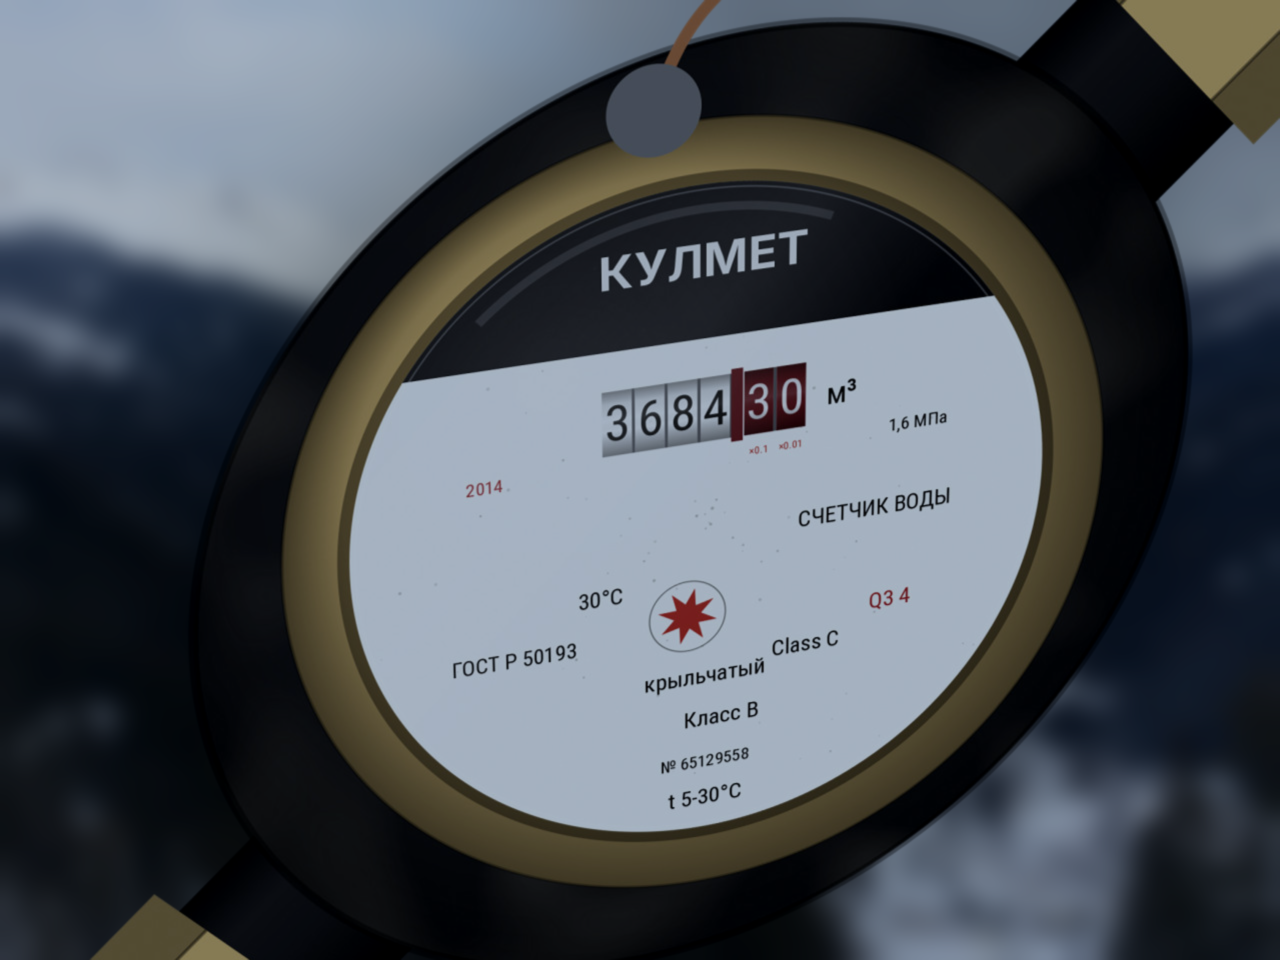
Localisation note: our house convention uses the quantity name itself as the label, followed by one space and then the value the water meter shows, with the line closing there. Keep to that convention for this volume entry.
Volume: 3684.30 m³
